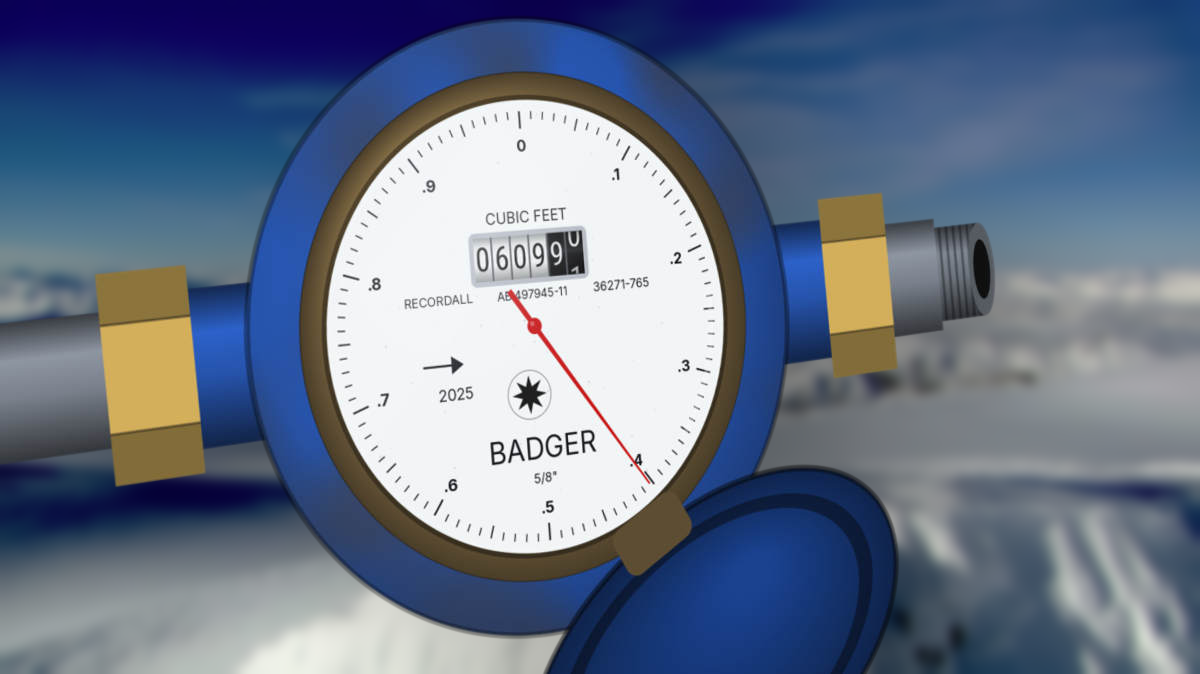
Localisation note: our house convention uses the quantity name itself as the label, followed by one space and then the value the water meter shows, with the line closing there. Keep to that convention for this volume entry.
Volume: 60990.40 ft³
